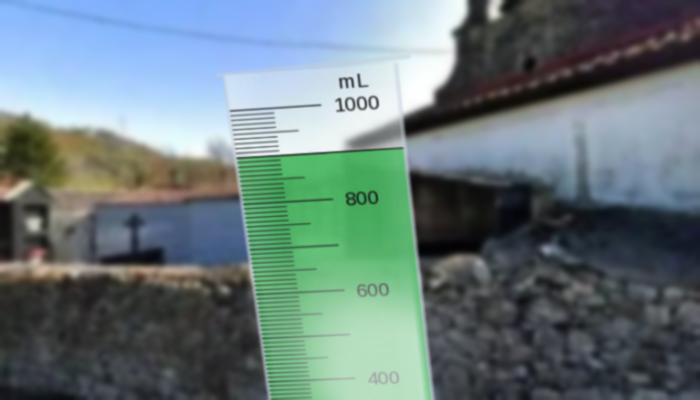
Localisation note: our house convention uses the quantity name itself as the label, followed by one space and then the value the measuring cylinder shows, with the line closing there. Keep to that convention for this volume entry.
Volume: 900 mL
